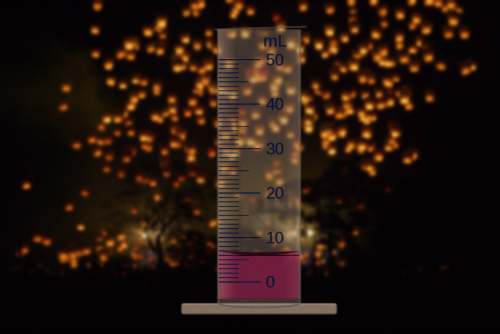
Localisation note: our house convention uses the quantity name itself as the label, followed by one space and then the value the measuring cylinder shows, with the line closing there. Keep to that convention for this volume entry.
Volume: 6 mL
